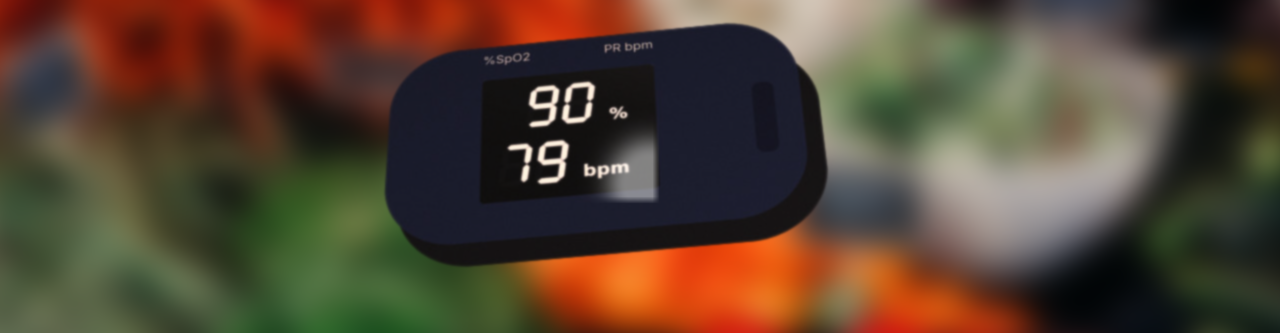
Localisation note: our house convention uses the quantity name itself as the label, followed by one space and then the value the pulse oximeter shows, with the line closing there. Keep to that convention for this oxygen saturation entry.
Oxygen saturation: 90 %
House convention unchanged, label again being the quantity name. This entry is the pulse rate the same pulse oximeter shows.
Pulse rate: 79 bpm
